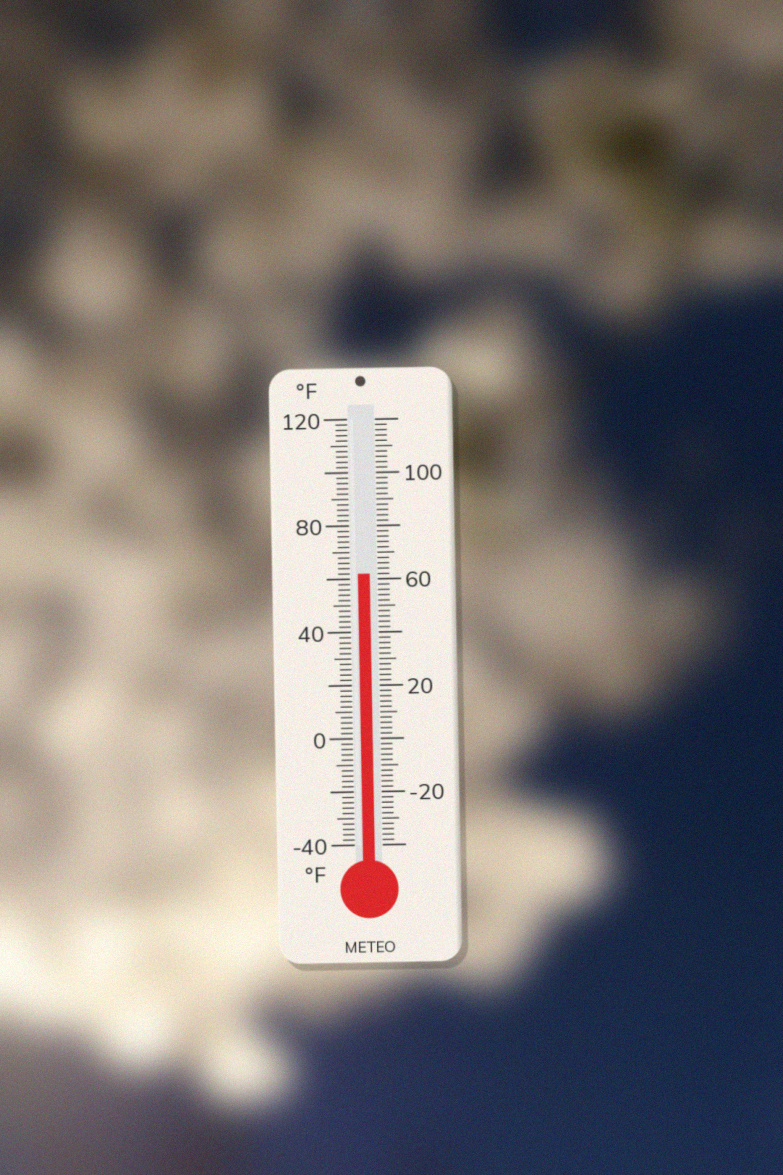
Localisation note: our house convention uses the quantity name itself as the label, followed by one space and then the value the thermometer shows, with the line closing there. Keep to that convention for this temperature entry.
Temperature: 62 °F
